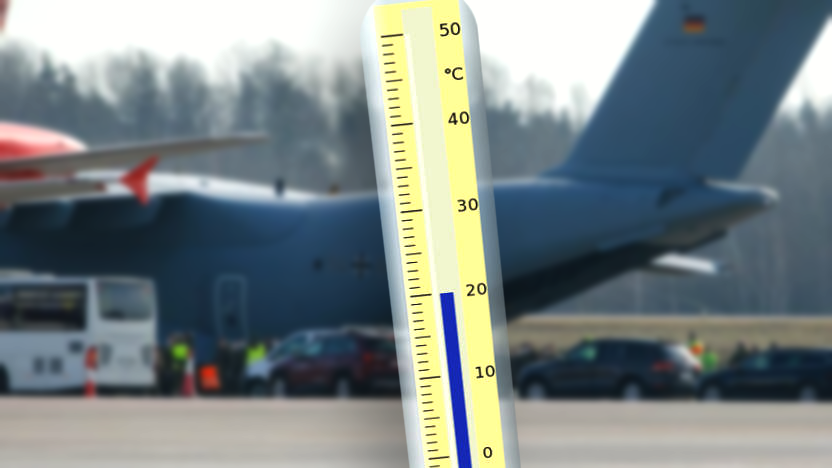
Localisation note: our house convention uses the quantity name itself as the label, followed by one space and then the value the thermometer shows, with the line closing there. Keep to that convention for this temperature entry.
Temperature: 20 °C
